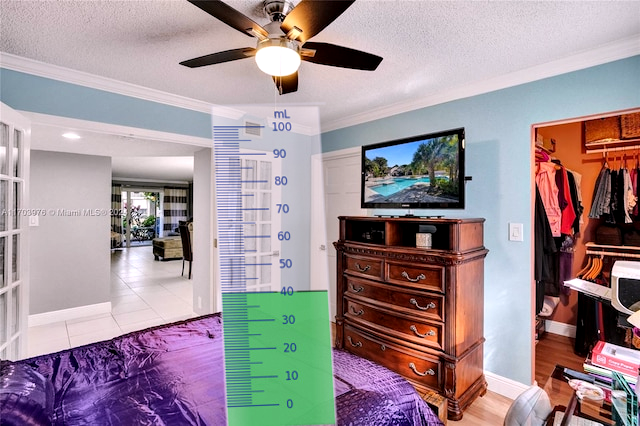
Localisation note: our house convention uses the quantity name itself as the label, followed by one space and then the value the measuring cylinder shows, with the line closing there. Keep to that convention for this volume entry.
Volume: 40 mL
